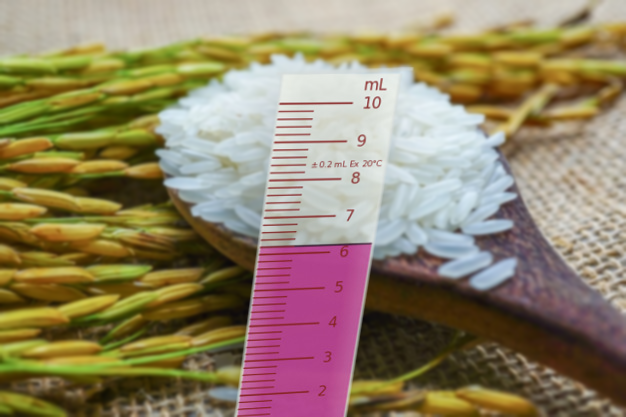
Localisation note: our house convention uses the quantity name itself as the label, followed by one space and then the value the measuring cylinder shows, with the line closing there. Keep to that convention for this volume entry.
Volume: 6.2 mL
